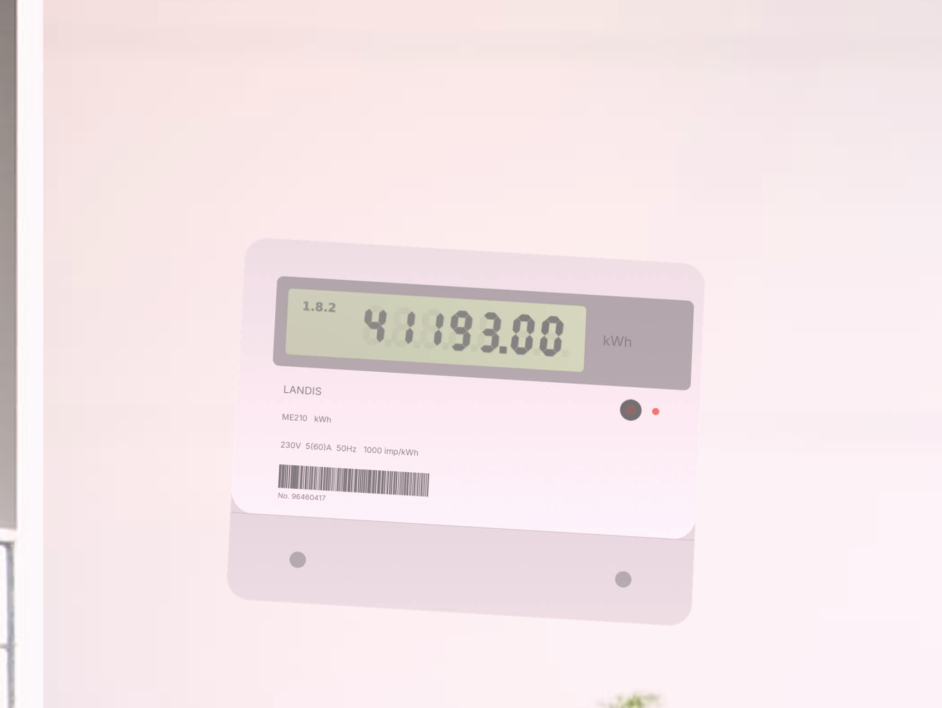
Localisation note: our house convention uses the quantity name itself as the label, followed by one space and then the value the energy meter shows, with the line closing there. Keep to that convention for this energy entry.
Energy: 41193.00 kWh
